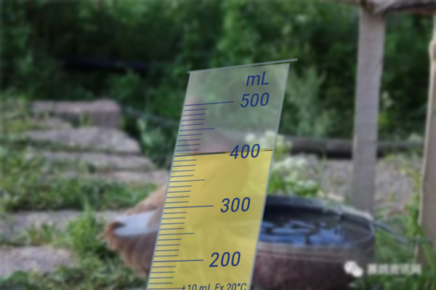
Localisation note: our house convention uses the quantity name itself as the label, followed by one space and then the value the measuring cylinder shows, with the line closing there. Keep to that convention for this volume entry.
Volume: 400 mL
